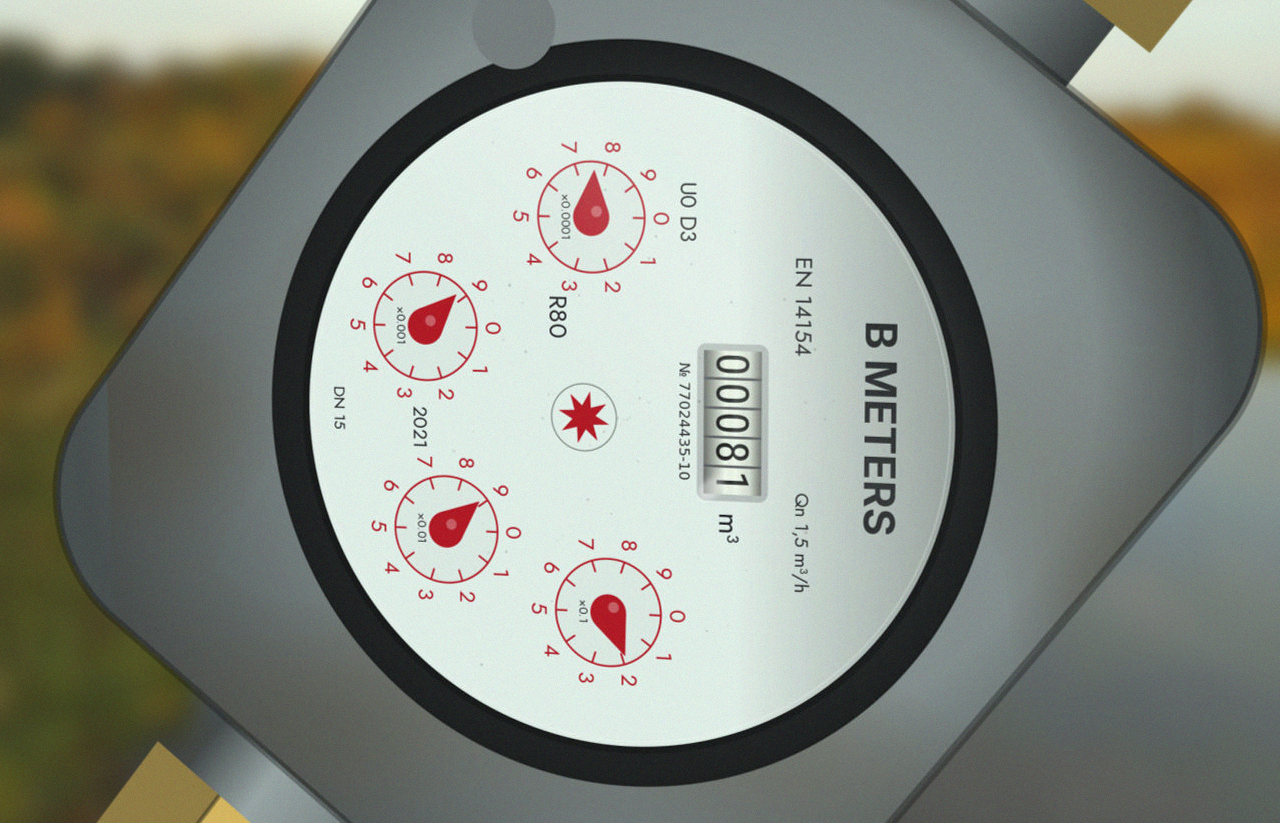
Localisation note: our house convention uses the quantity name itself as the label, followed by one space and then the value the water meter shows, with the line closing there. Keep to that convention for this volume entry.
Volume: 81.1887 m³
